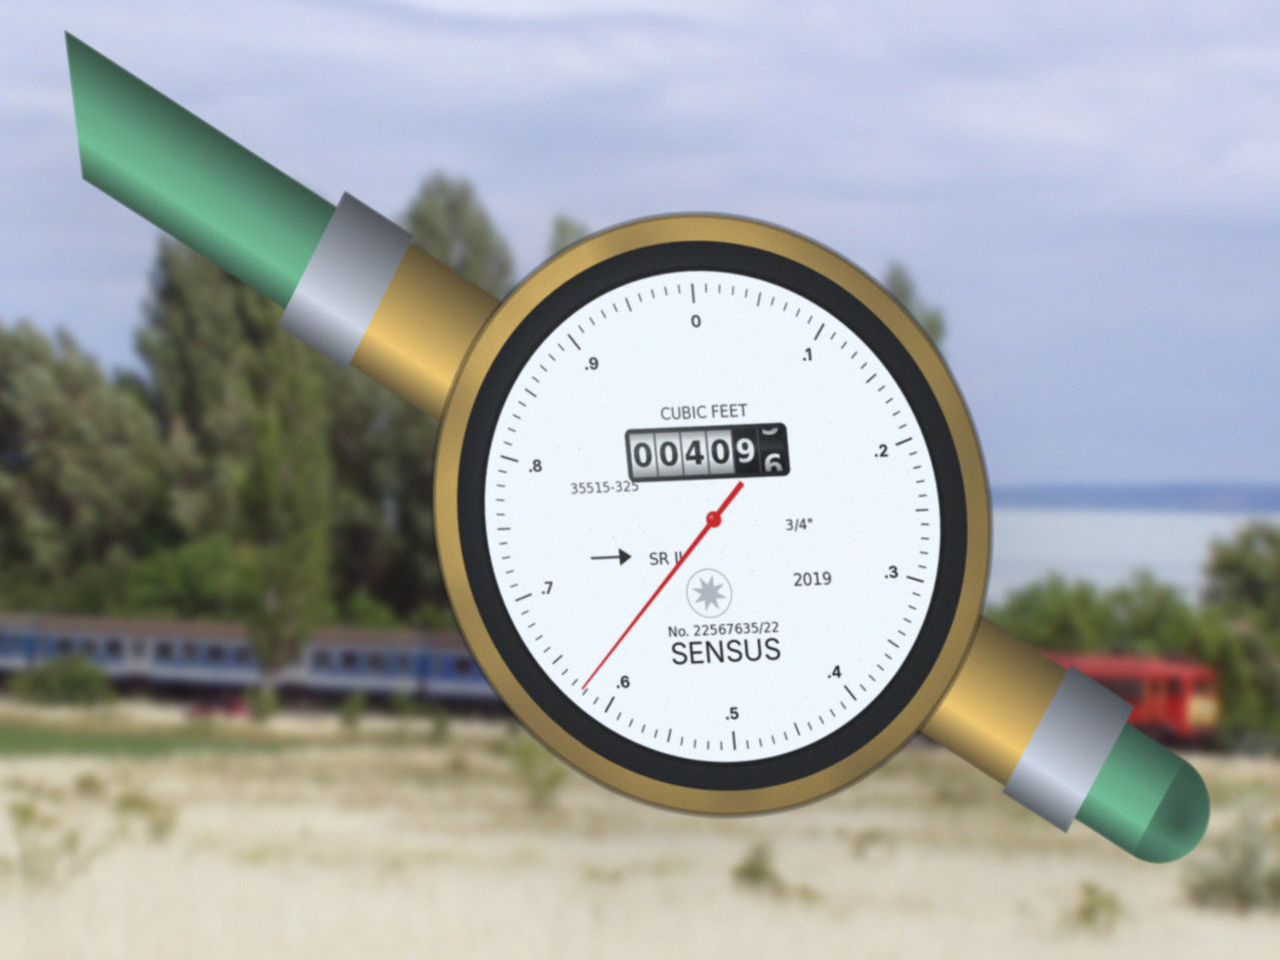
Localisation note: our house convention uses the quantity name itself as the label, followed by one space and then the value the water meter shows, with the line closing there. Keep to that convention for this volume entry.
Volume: 4095.62 ft³
